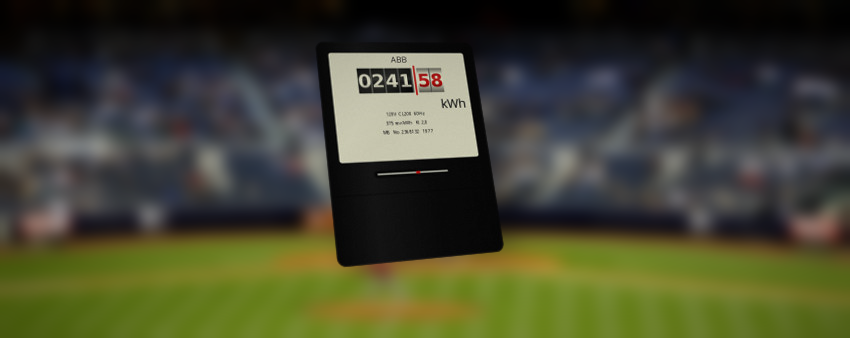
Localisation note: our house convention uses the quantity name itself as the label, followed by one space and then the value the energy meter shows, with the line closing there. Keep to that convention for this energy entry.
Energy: 241.58 kWh
